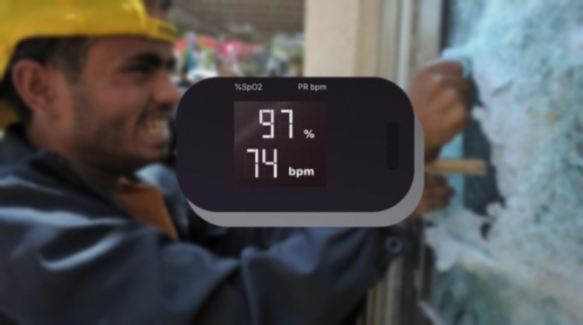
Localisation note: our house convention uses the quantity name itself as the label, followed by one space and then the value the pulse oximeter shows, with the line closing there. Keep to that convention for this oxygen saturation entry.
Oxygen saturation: 97 %
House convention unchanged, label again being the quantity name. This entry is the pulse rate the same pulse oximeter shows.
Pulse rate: 74 bpm
